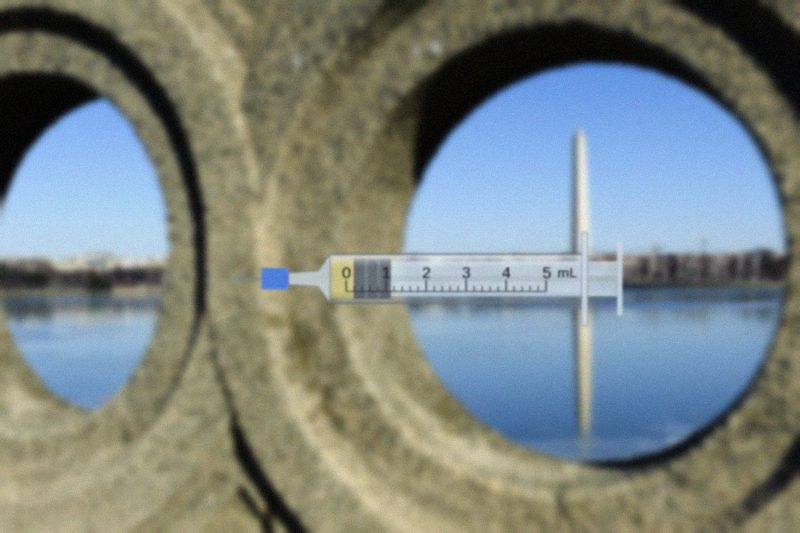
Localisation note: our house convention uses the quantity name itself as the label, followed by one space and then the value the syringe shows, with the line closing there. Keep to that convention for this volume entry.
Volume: 0.2 mL
